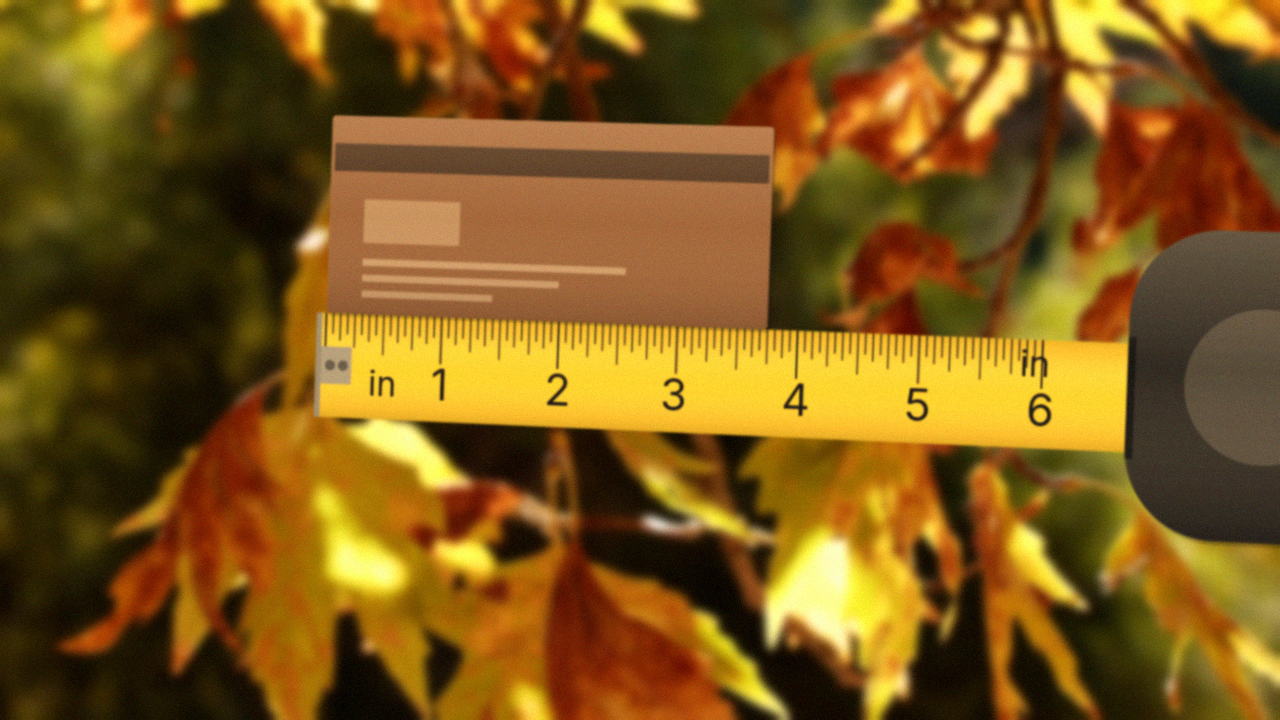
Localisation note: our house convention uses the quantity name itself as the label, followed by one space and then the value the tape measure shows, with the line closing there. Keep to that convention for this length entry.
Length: 3.75 in
